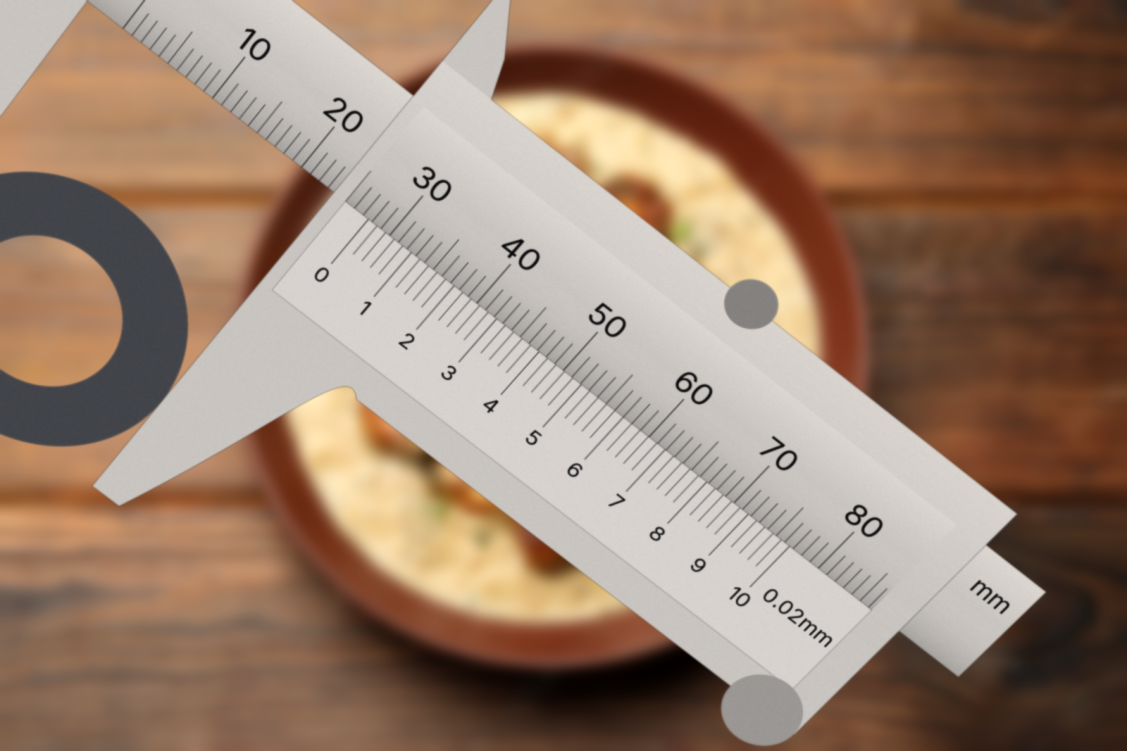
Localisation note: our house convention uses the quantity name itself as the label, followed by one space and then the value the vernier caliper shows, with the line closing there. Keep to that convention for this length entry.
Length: 27.6 mm
